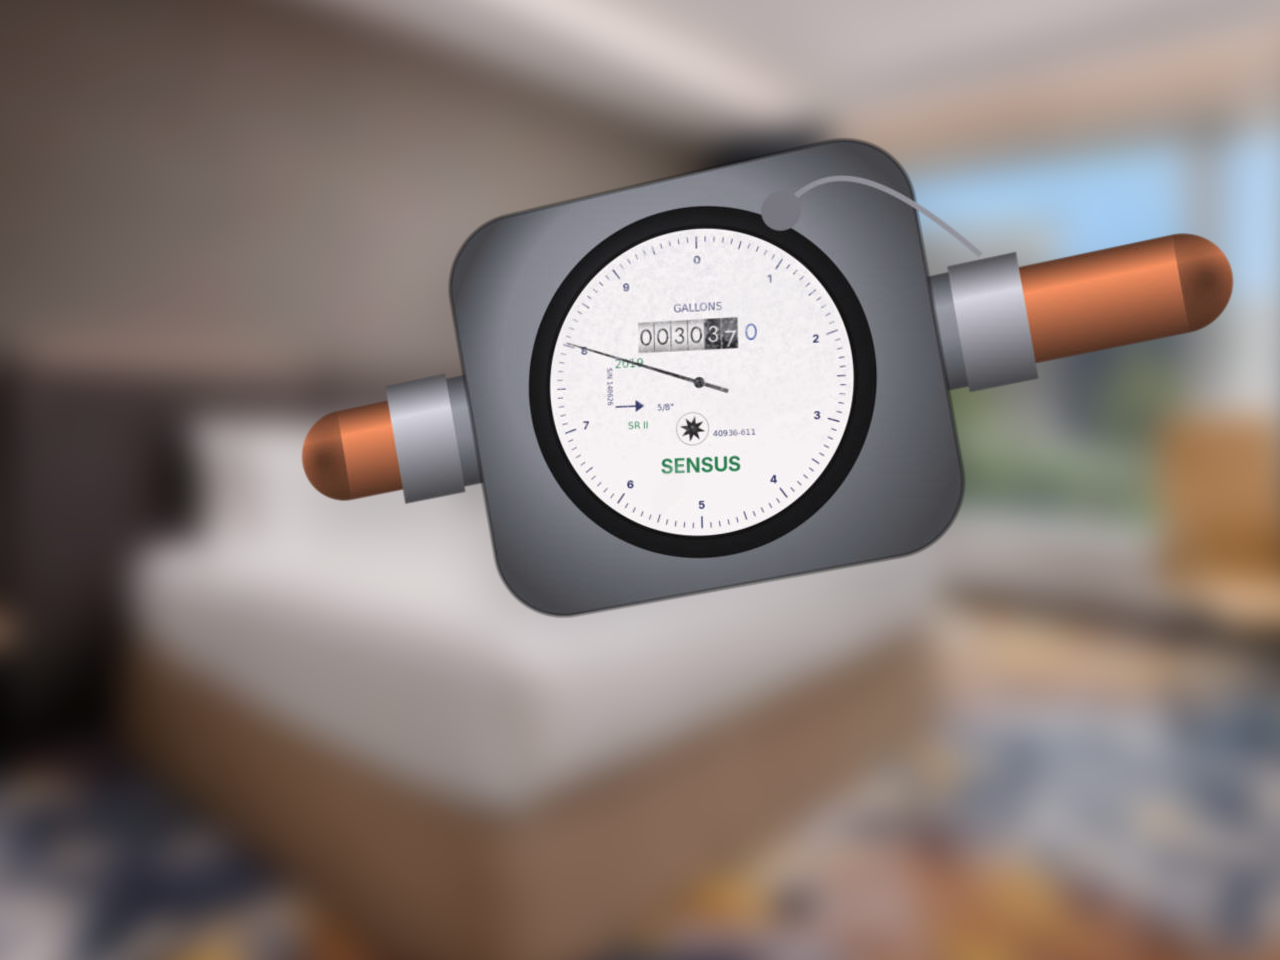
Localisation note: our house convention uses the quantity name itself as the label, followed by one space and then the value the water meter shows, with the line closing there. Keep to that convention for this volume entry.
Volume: 30368.0 gal
